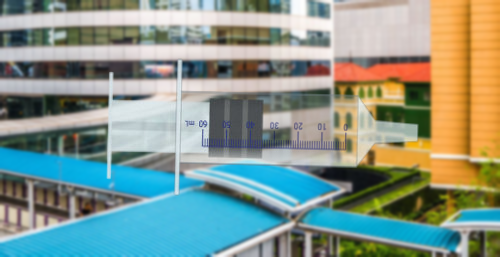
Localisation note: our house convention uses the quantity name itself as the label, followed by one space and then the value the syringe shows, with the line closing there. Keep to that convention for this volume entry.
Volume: 35 mL
